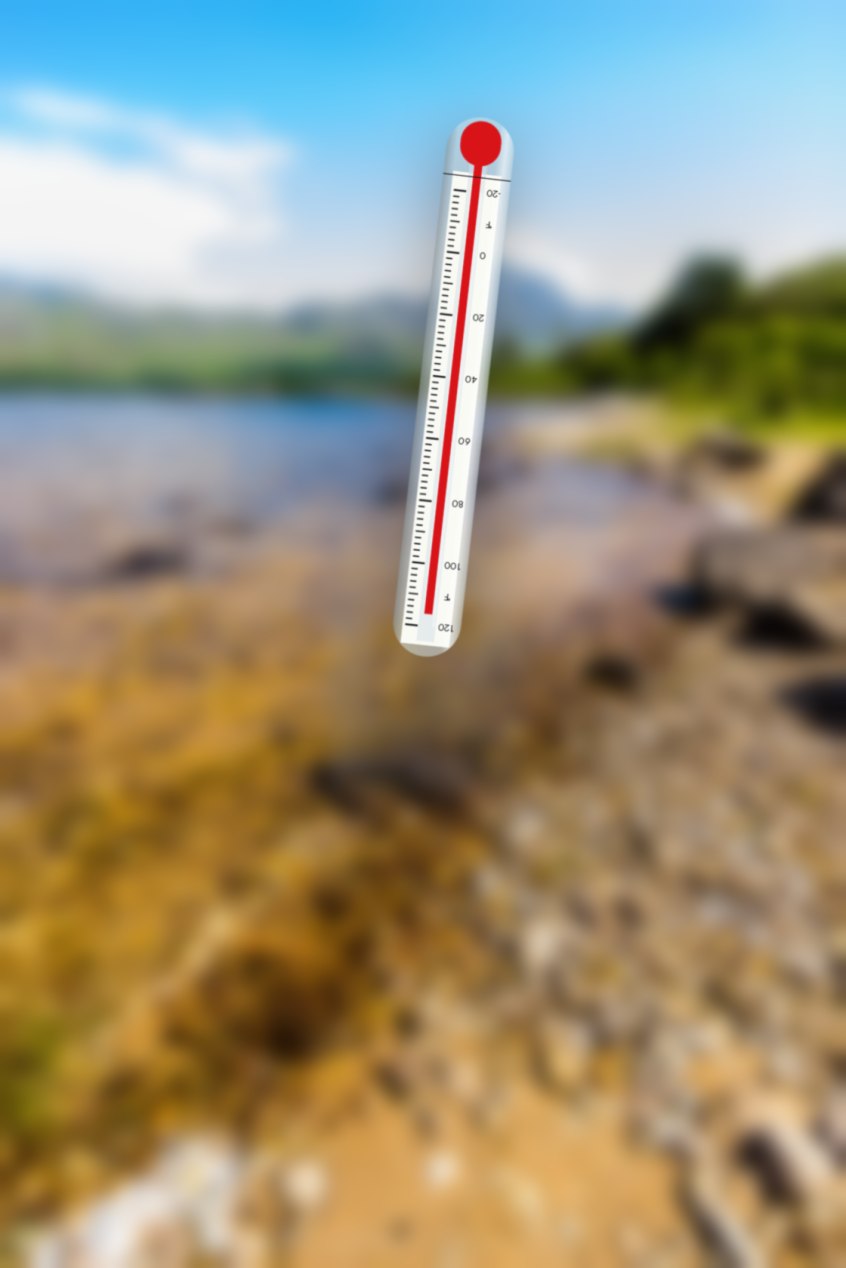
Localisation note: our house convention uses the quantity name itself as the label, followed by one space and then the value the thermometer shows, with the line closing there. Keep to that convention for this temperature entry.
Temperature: 116 °F
